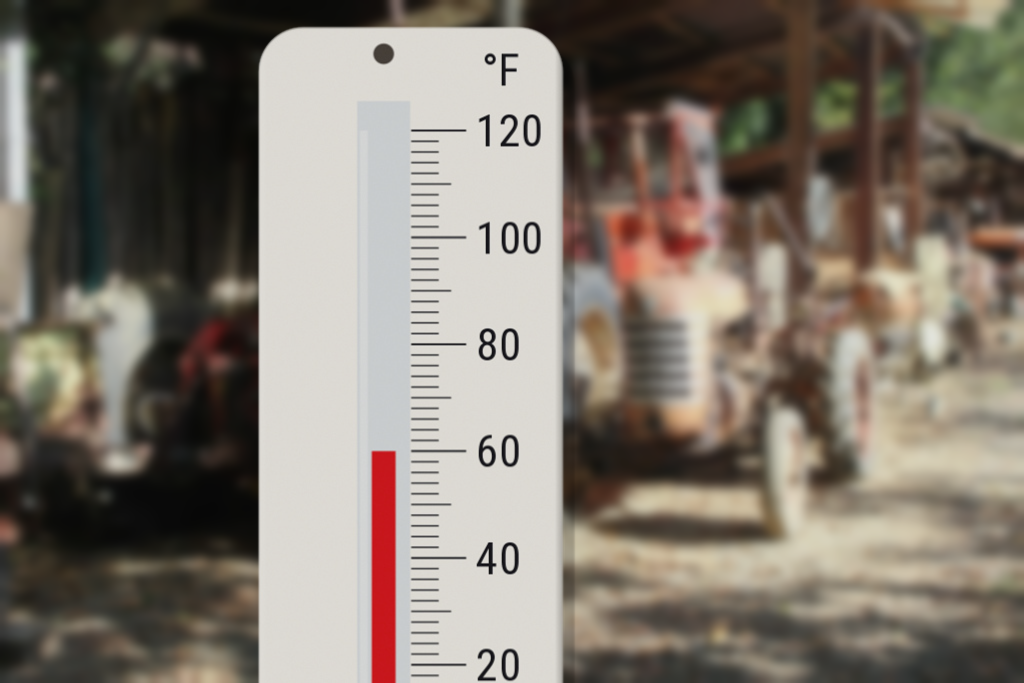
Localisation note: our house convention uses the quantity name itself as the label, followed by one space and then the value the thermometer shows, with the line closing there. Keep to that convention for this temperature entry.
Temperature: 60 °F
